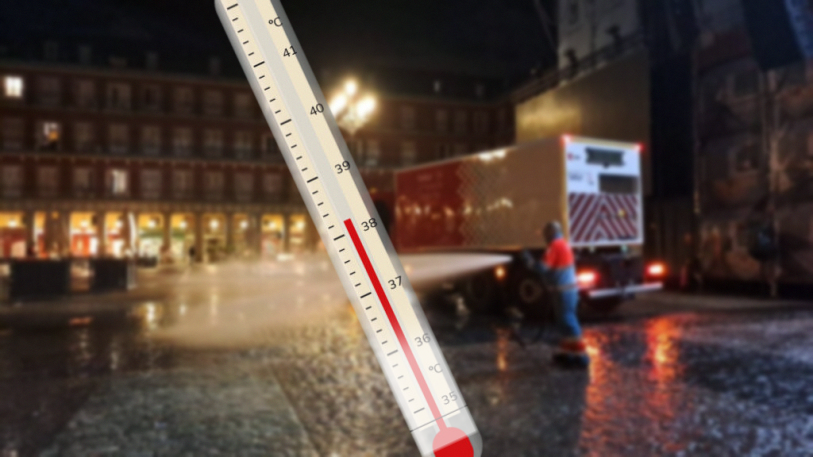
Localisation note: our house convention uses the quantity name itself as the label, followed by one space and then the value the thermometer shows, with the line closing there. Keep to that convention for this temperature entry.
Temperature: 38.2 °C
